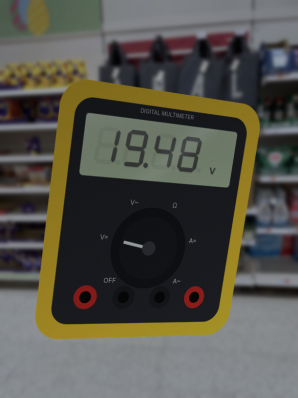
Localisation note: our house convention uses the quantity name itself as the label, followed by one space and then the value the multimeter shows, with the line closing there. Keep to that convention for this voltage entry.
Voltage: 19.48 V
